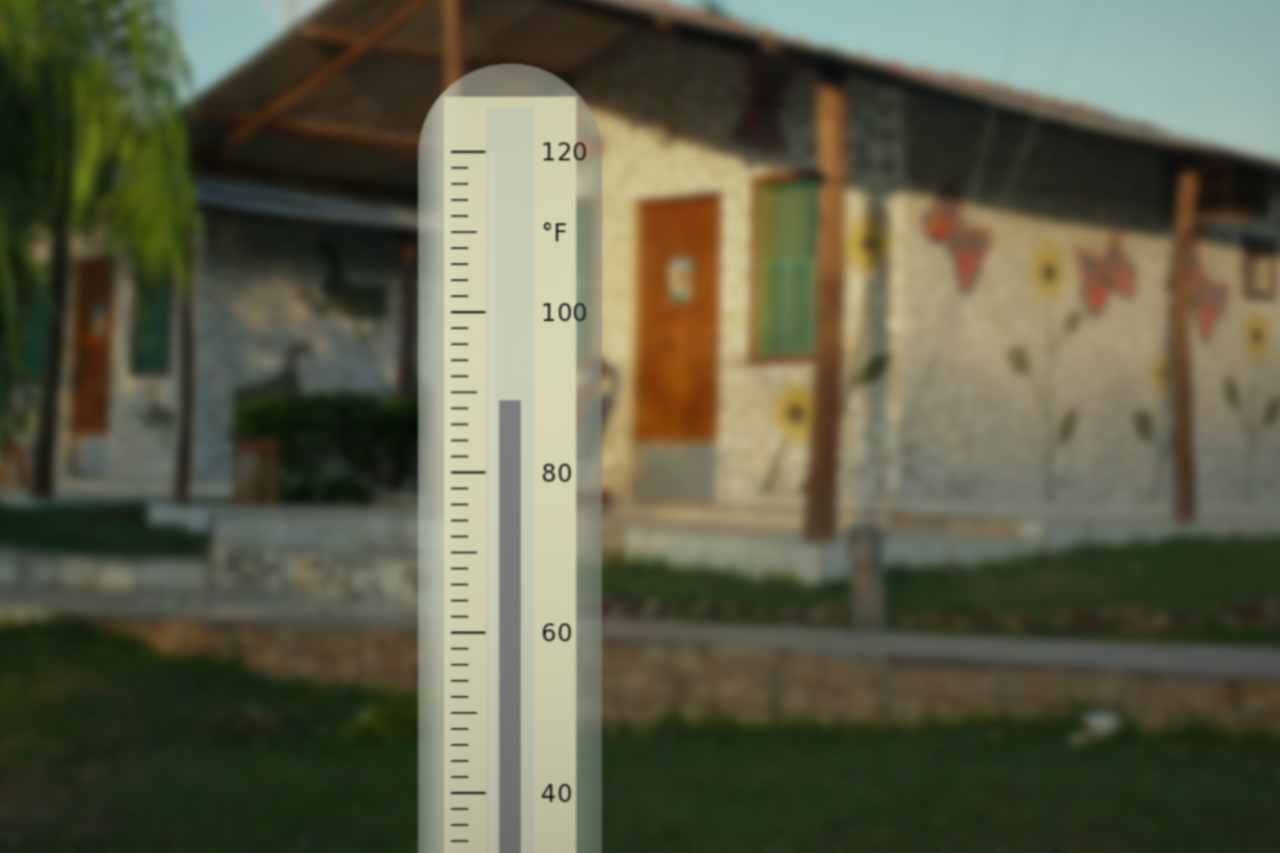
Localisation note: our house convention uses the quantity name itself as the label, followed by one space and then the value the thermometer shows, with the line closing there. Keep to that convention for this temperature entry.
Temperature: 89 °F
